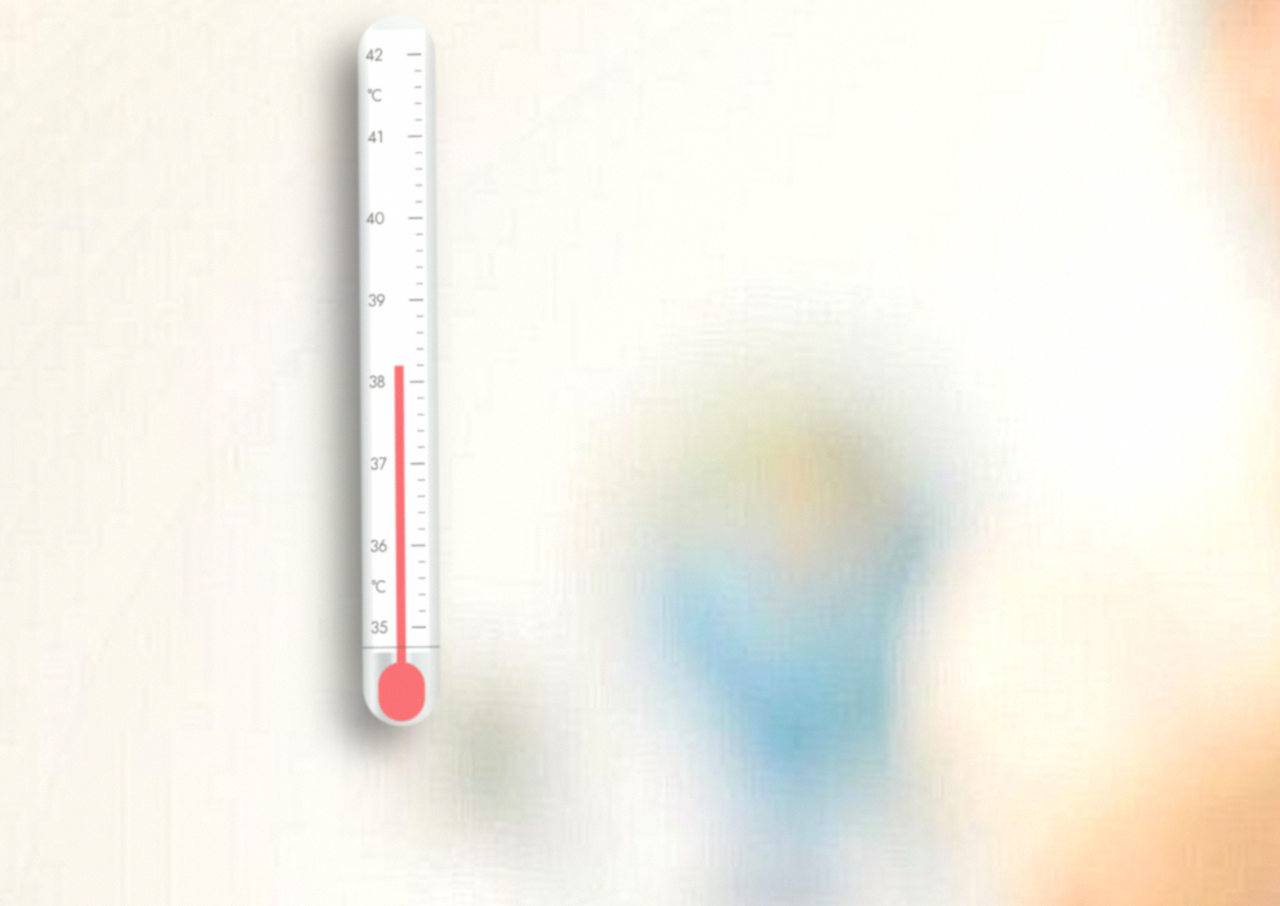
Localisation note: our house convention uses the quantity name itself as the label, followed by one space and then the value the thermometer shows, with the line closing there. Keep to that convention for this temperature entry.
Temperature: 38.2 °C
